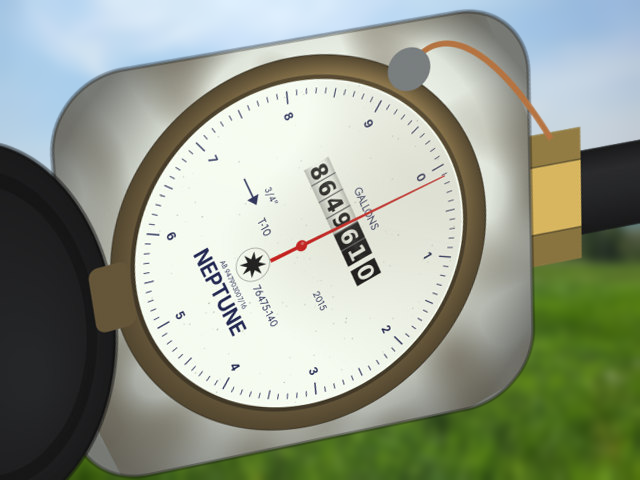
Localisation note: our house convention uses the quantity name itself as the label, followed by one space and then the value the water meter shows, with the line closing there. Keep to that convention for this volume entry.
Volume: 8649610.1 gal
